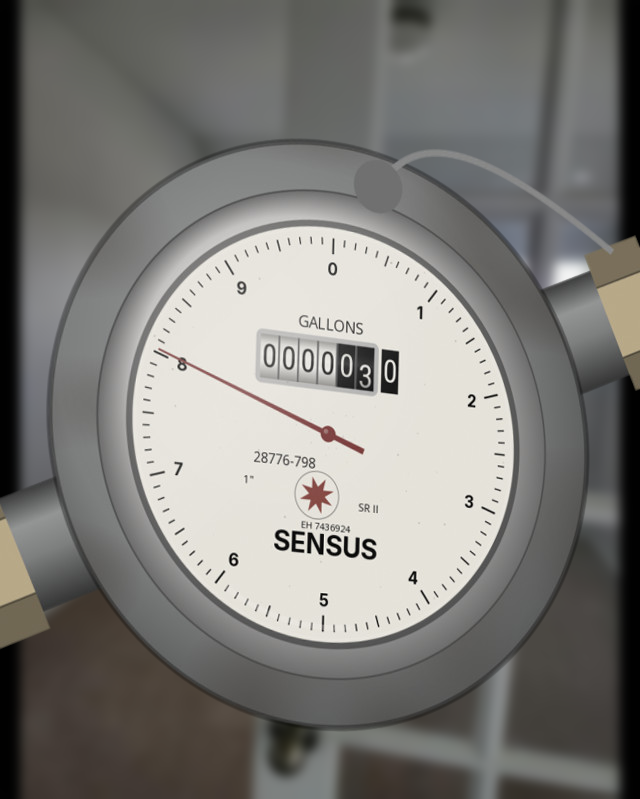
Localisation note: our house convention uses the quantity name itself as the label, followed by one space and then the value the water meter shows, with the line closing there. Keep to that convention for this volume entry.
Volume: 28.0 gal
